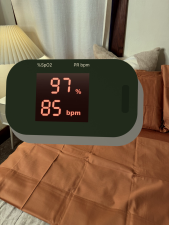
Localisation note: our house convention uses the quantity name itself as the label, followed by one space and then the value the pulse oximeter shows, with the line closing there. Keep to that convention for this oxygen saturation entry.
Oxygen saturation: 97 %
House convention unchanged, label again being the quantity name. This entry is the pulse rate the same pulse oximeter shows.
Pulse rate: 85 bpm
